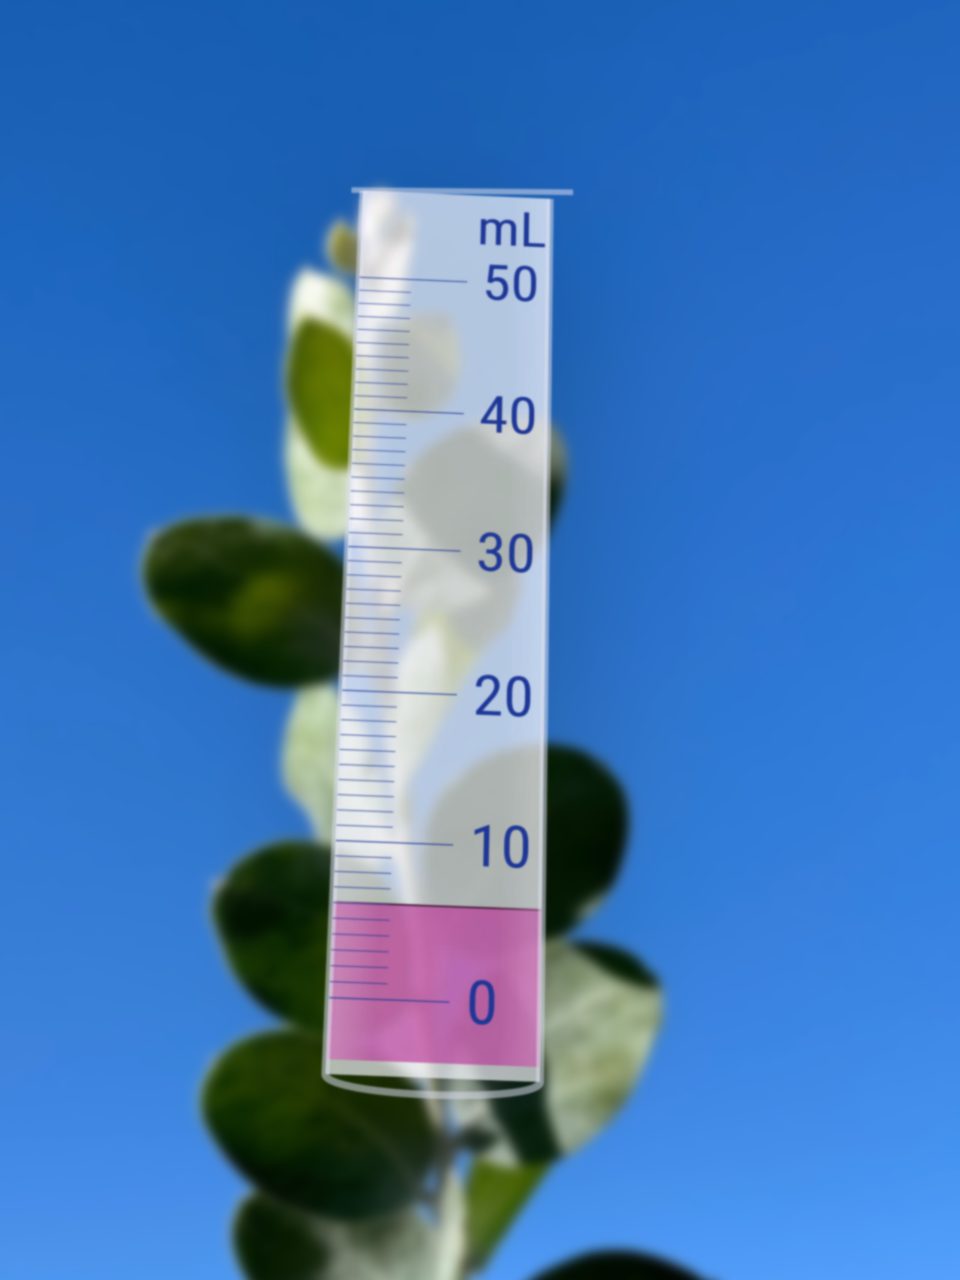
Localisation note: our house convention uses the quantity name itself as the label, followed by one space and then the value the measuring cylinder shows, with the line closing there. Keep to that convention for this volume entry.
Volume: 6 mL
